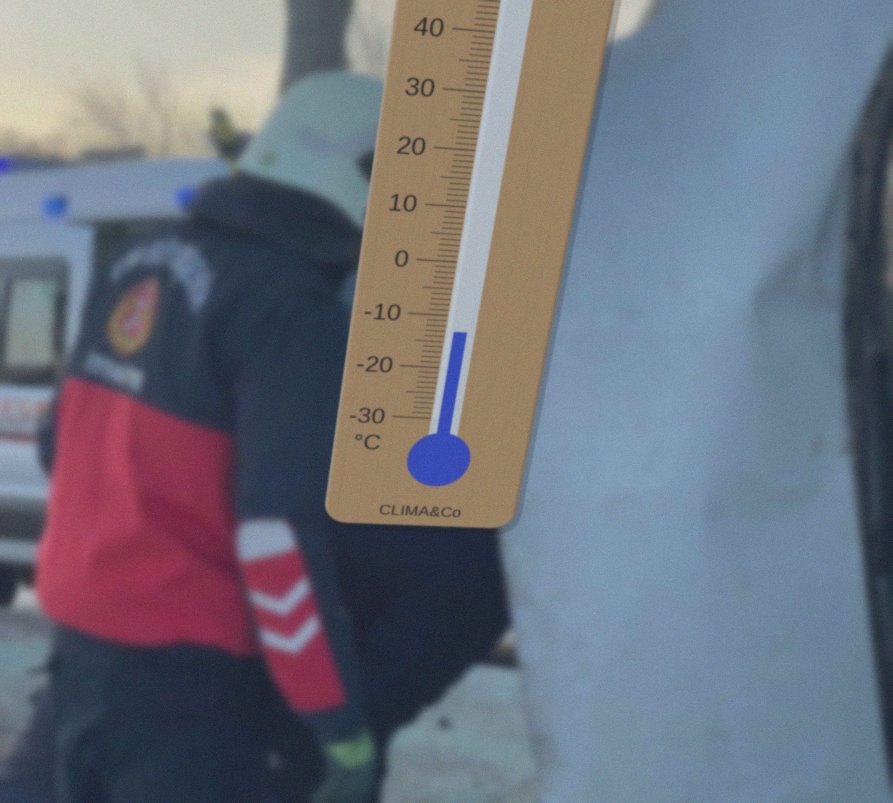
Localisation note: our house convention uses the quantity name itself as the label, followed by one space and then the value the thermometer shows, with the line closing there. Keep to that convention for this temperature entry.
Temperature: -13 °C
